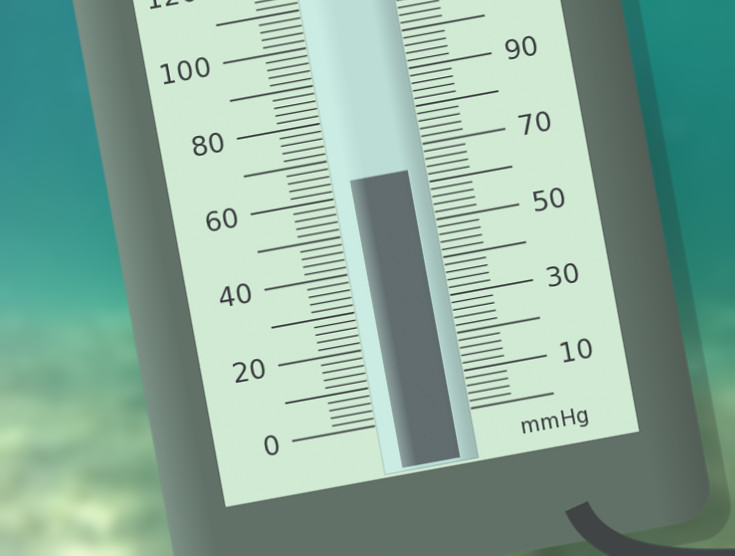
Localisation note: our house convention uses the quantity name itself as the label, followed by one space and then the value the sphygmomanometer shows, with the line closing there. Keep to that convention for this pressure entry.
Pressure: 64 mmHg
